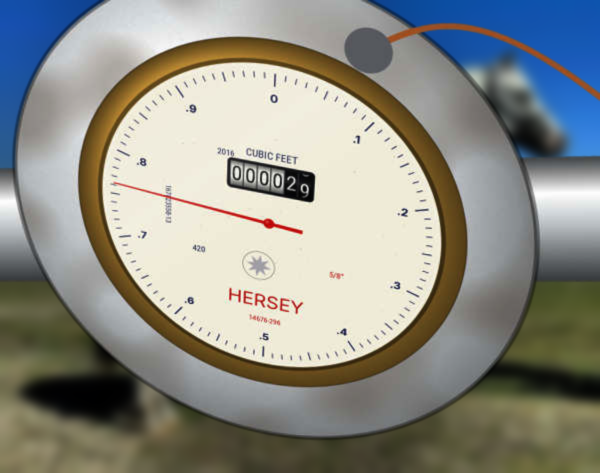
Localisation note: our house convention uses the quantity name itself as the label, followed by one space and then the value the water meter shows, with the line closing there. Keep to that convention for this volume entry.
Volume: 28.76 ft³
